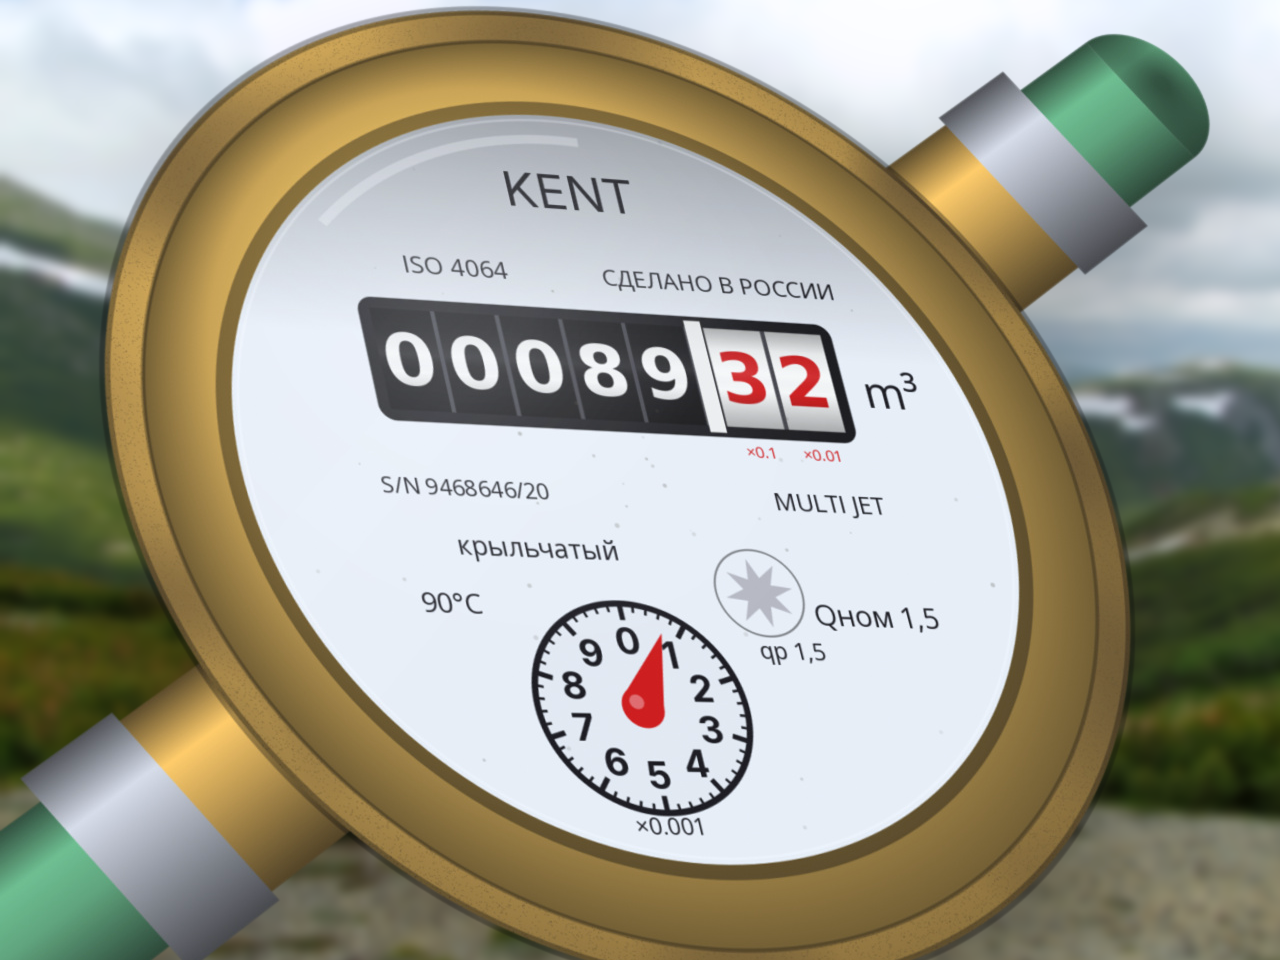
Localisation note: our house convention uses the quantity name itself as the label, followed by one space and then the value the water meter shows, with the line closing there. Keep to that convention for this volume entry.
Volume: 89.320 m³
